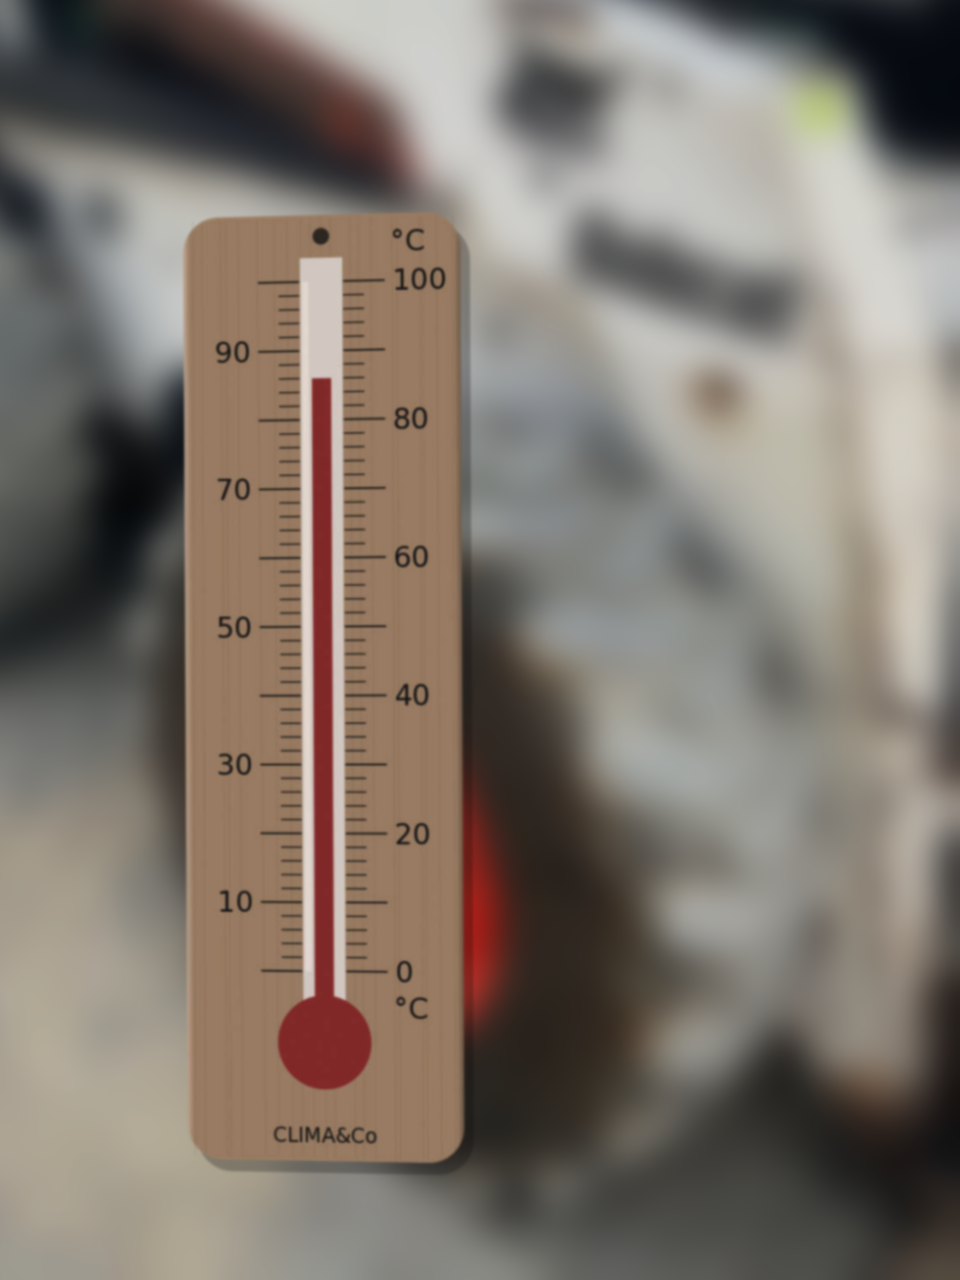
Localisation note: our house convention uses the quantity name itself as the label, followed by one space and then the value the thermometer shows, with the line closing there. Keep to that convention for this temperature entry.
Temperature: 86 °C
